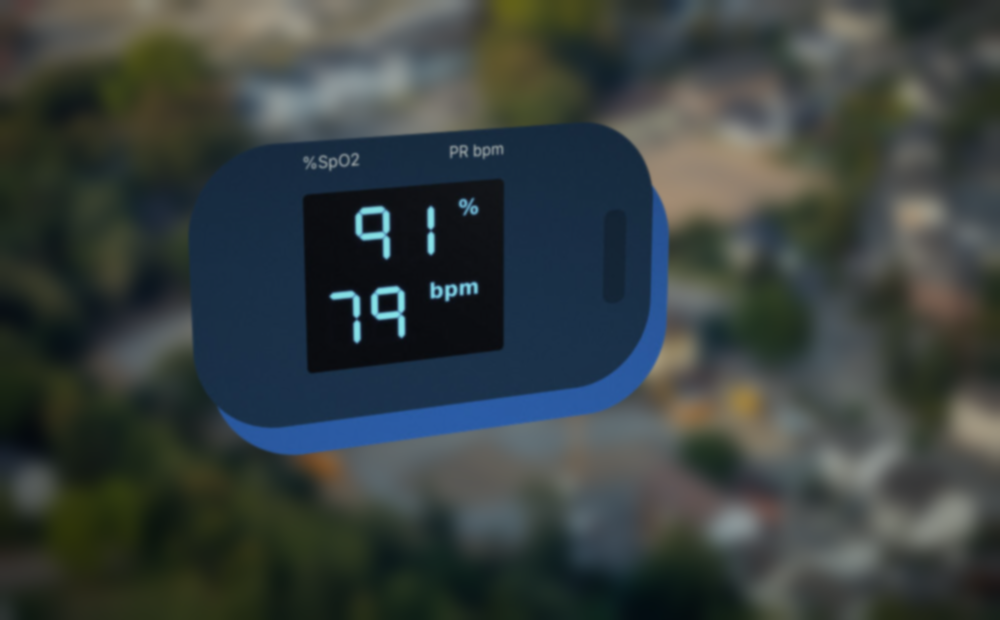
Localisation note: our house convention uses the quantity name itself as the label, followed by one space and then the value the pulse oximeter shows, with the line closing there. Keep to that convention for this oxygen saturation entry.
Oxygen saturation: 91 %
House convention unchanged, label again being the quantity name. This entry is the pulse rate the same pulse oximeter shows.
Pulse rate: 79 bpm
